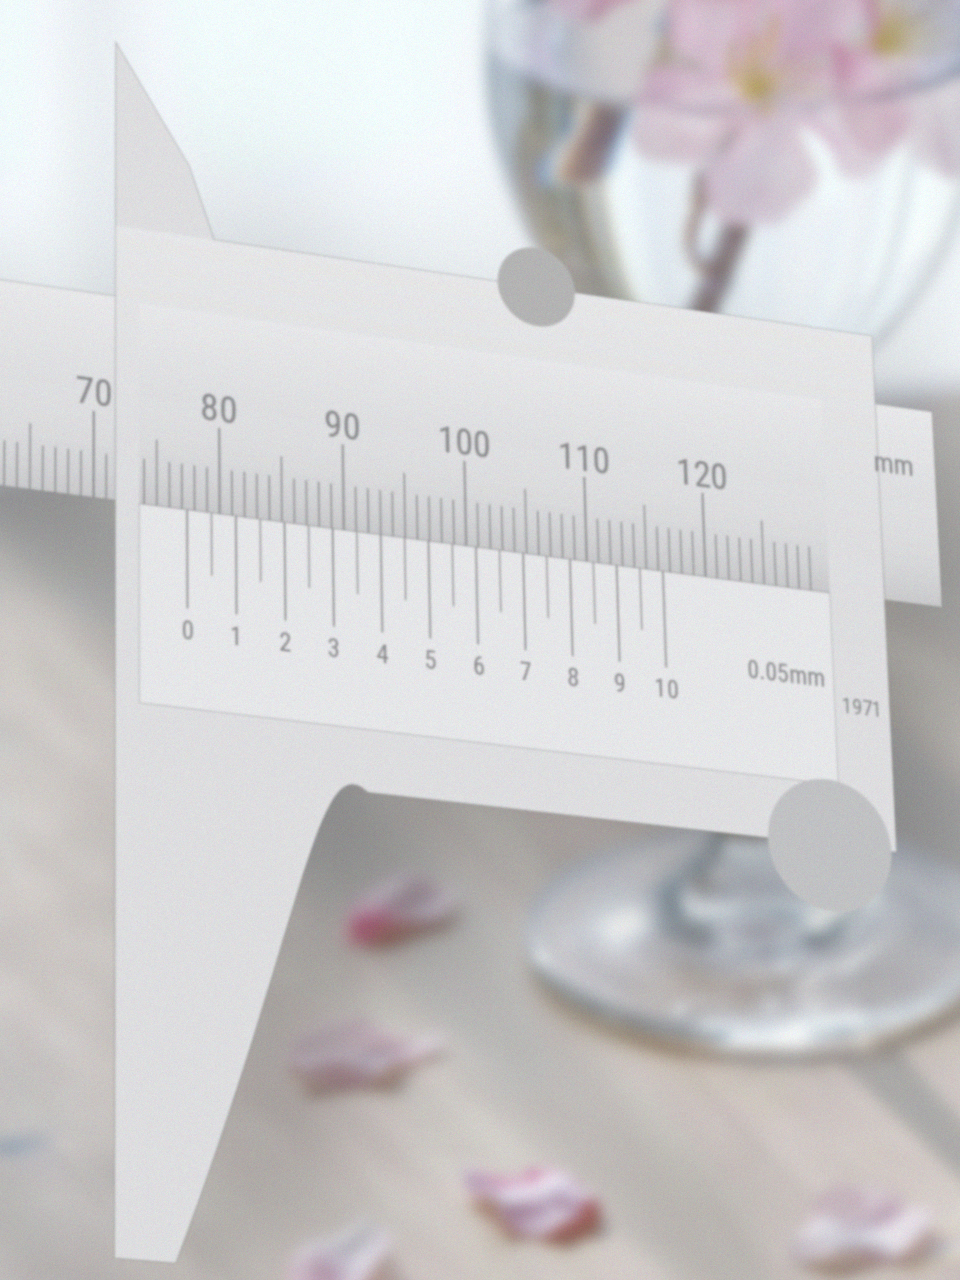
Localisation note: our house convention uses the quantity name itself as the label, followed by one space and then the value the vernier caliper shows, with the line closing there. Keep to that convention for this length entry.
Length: 77.4 mm
